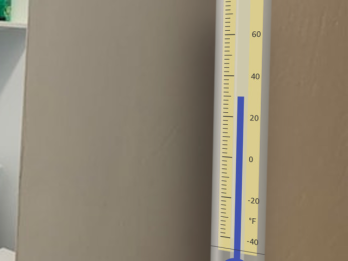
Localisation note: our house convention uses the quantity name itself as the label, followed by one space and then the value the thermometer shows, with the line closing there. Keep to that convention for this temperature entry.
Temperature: 30 °F
